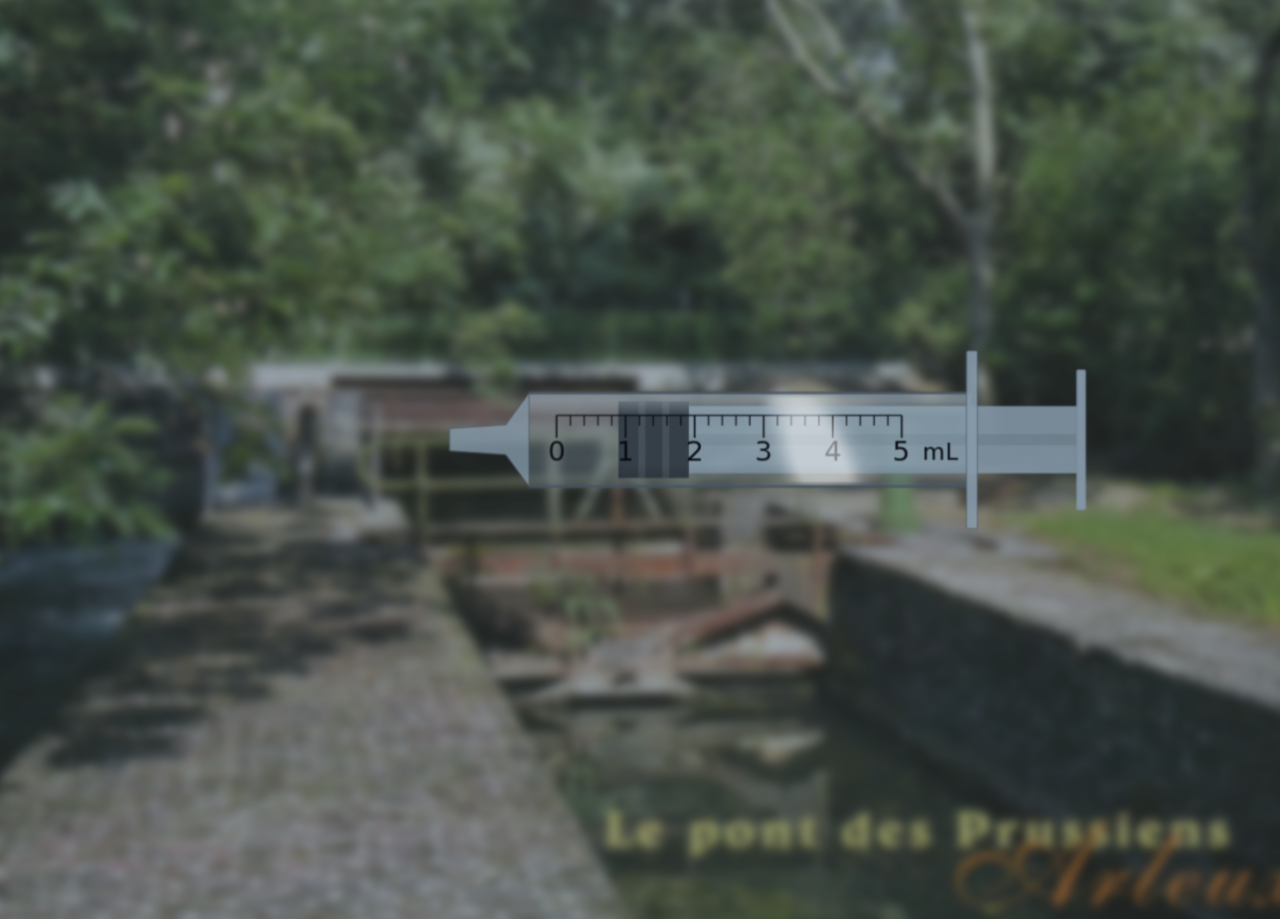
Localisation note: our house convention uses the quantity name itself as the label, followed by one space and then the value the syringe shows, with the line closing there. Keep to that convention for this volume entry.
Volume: 0.9 mL
